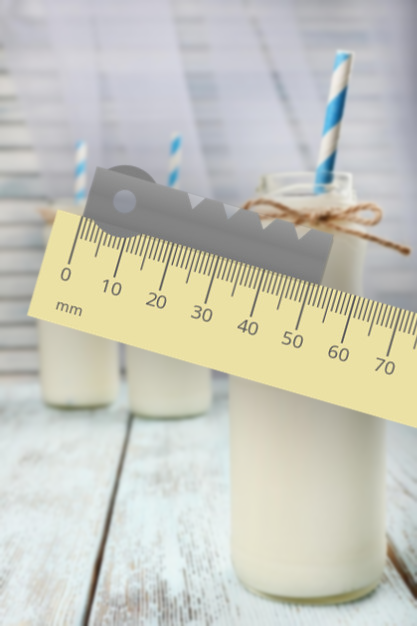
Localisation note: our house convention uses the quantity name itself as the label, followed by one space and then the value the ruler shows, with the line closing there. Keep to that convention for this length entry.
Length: 52 mm
